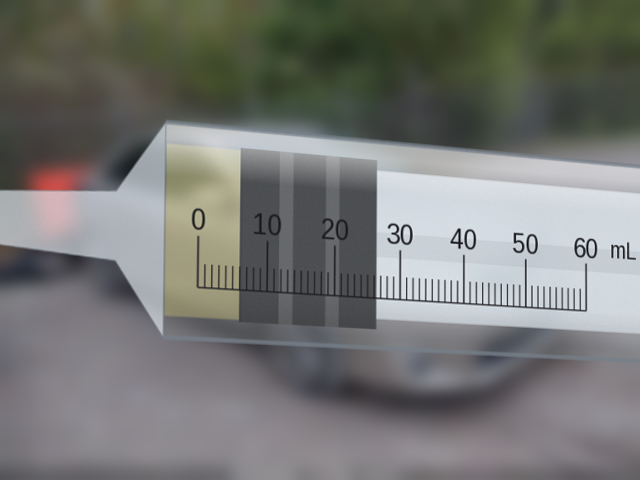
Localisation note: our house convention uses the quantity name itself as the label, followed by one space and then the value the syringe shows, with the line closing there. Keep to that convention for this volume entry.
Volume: 6 mL
